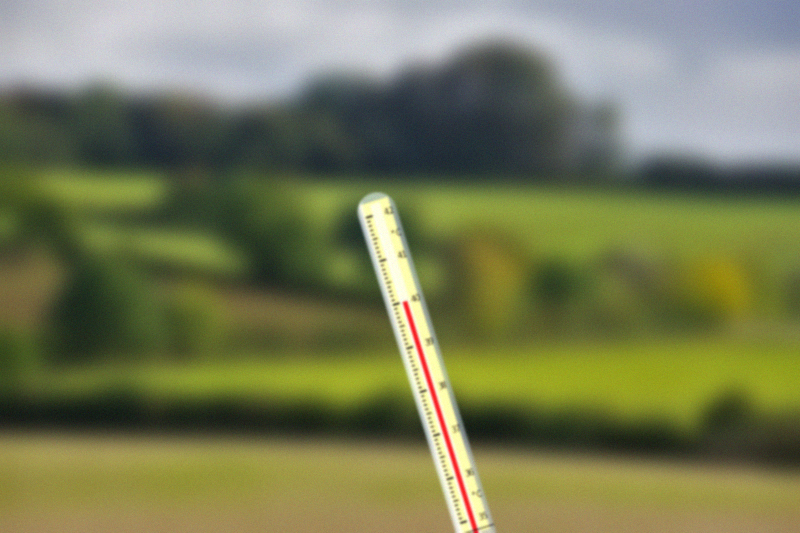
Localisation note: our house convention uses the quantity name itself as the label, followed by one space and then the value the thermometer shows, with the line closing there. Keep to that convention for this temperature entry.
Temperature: 40 °C
